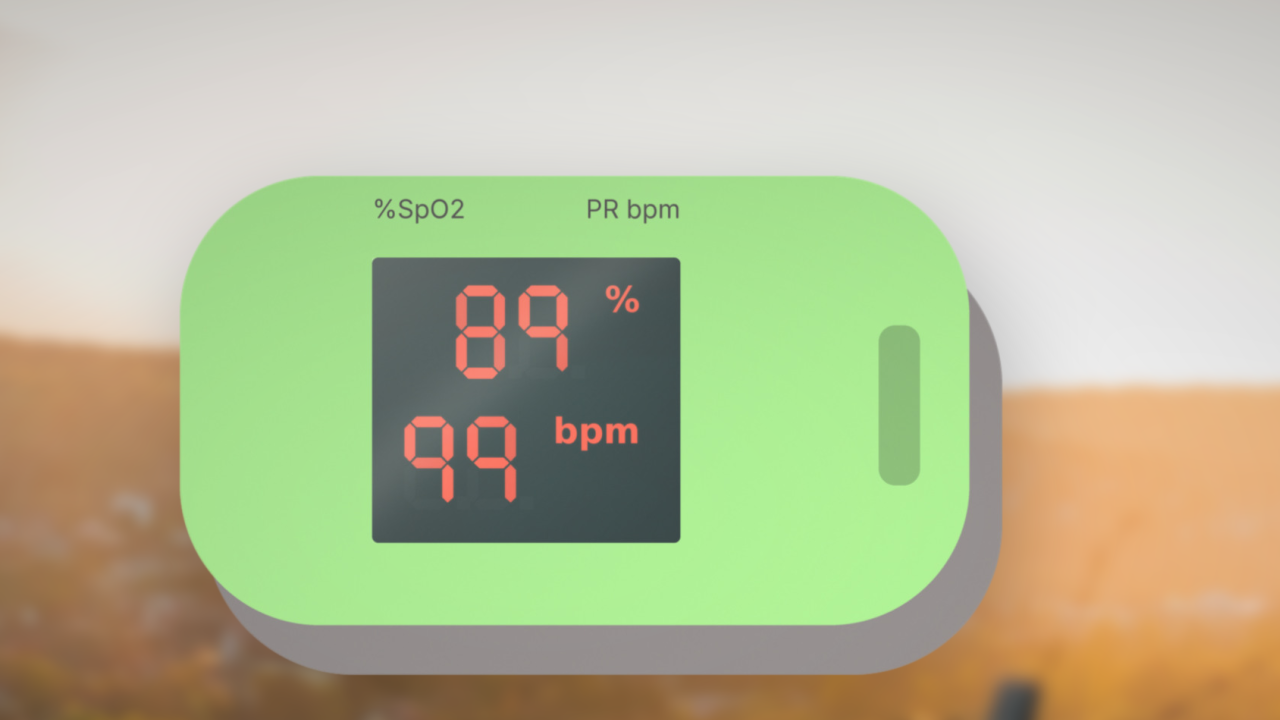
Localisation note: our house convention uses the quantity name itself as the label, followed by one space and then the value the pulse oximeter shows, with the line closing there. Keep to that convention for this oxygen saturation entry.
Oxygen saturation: 89 %
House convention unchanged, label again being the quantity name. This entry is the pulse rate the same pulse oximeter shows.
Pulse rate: 99 bpm
